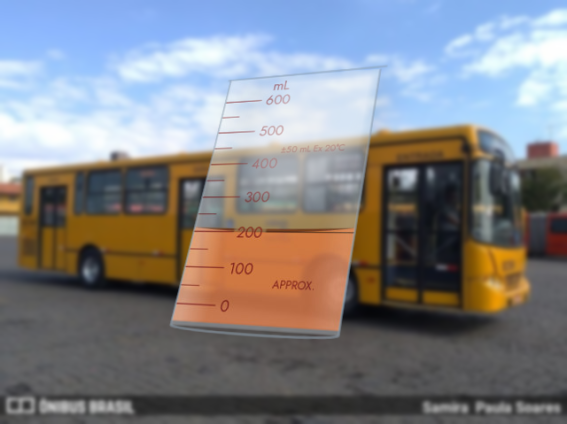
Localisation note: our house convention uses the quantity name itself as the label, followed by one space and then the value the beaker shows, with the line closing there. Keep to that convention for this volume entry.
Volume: 200 mL
